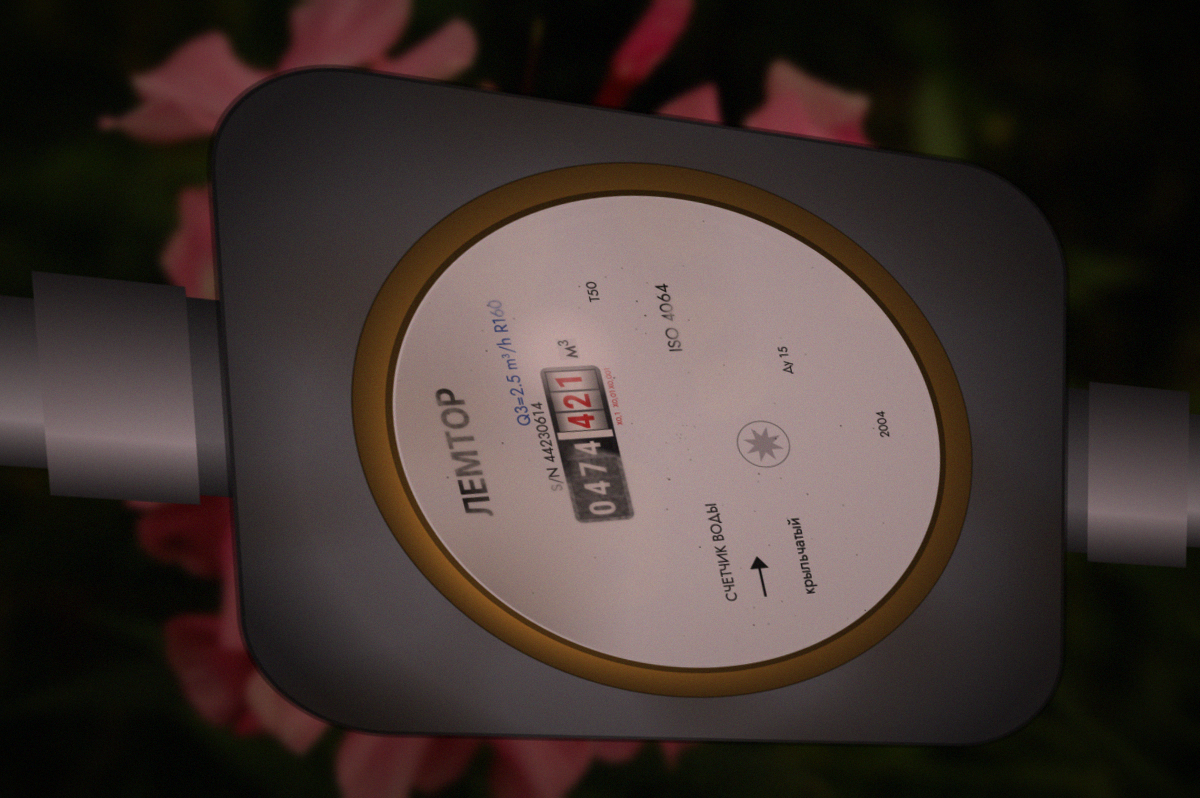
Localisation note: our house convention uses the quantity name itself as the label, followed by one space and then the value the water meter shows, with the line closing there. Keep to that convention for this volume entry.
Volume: 474.421 m³
